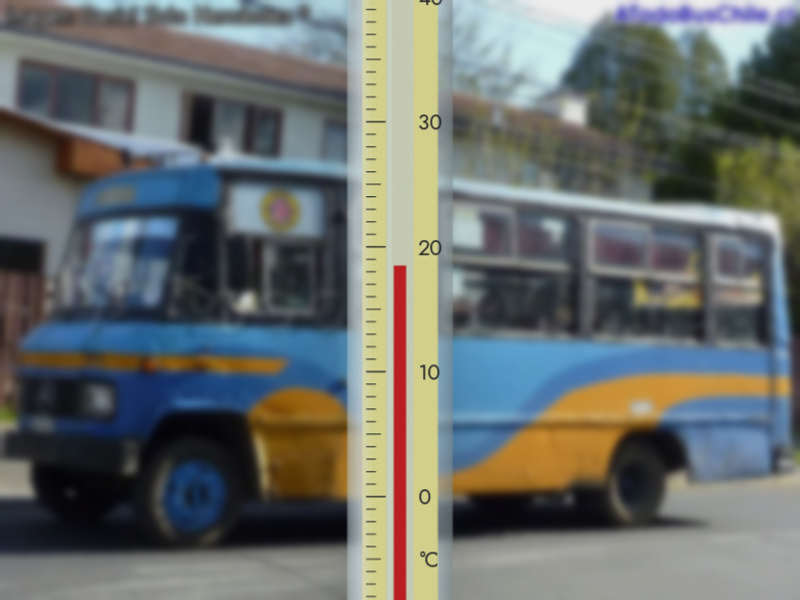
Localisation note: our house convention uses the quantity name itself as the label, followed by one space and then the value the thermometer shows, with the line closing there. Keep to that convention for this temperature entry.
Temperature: 18.5 °C
